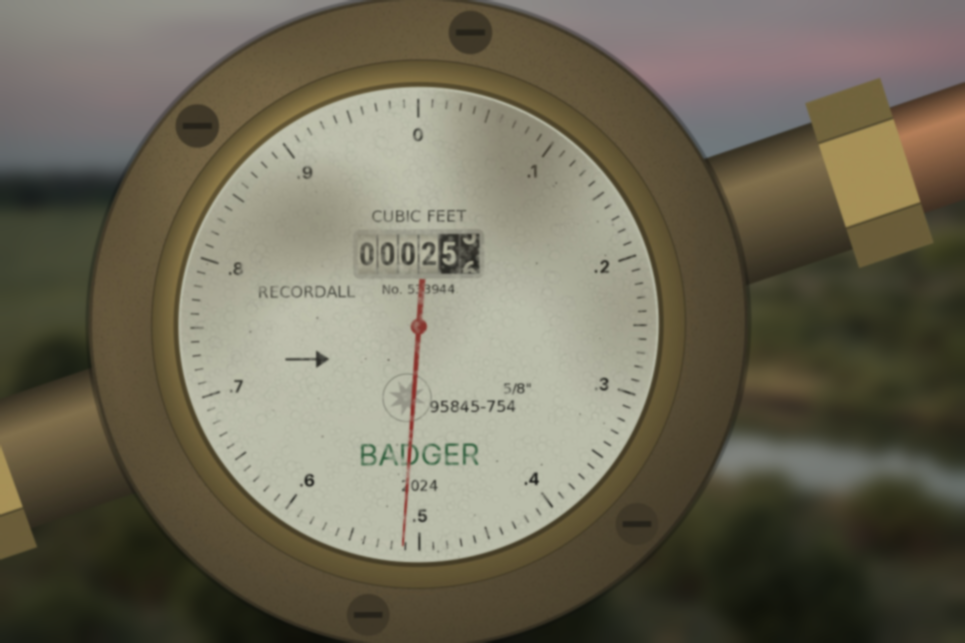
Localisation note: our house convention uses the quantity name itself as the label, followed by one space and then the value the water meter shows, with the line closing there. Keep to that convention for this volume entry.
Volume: 255.51 ft³
